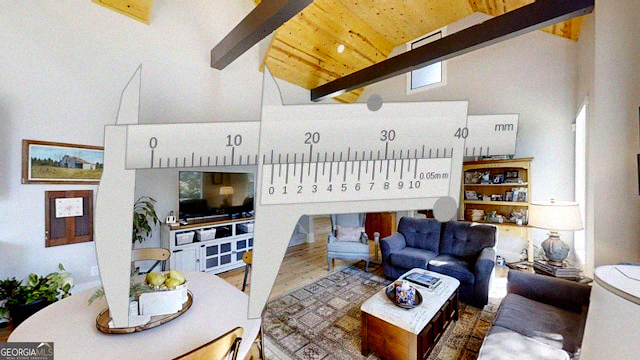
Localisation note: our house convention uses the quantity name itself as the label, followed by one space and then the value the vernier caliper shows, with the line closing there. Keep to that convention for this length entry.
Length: 15.2 mm
